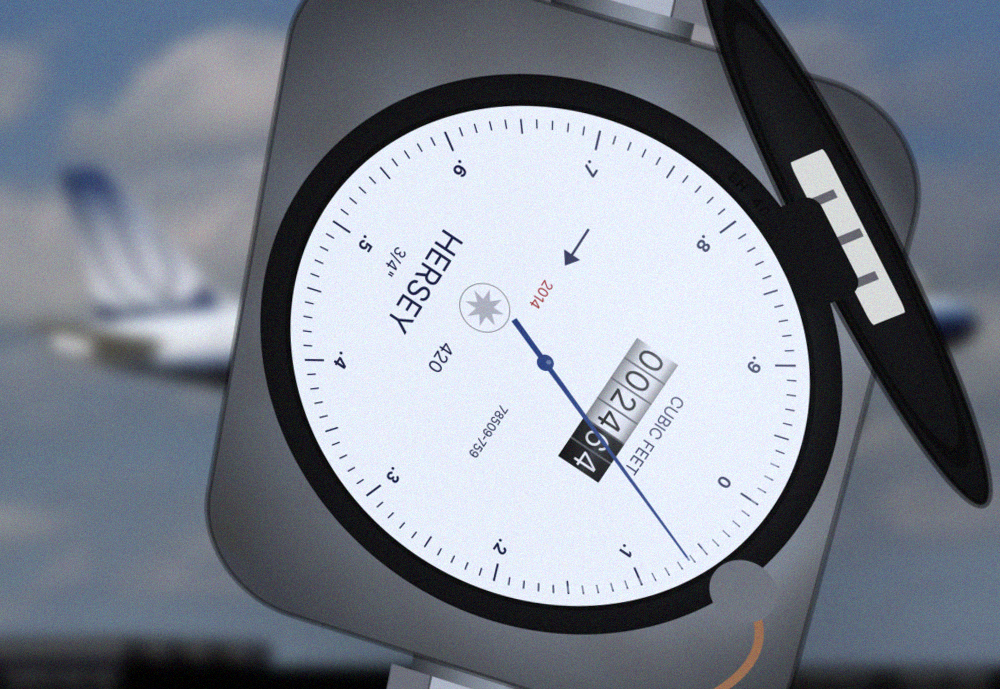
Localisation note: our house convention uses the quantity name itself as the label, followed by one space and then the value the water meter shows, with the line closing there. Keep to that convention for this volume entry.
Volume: 2464.06 ft³
